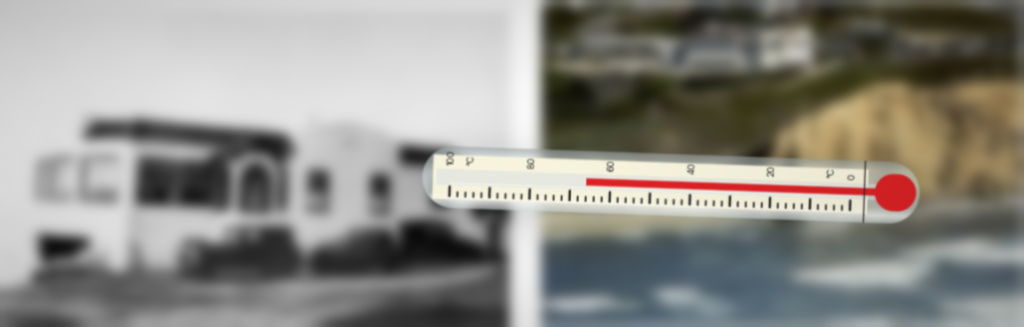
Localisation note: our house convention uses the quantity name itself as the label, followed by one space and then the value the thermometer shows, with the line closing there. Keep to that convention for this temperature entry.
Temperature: 66 °C
